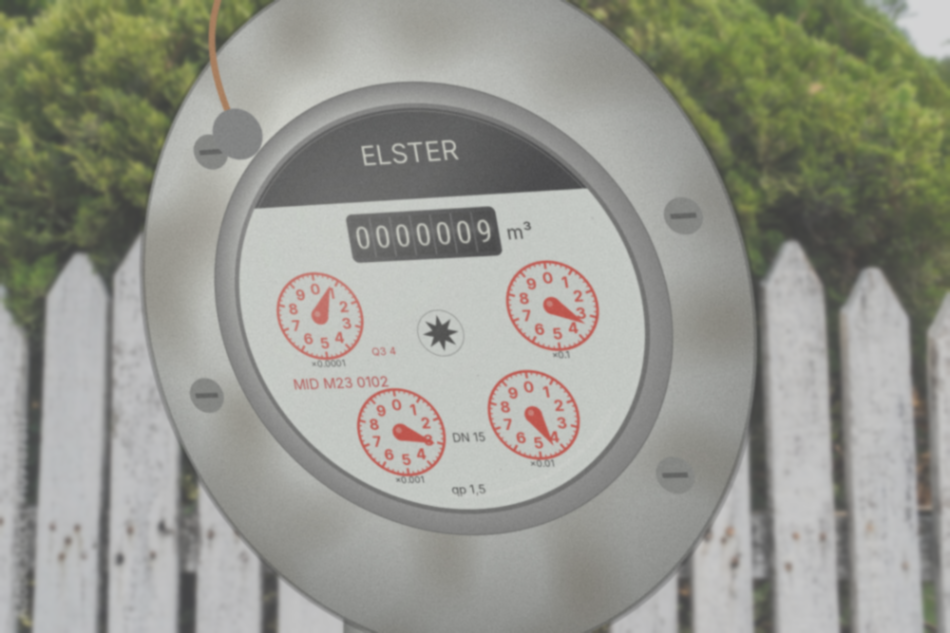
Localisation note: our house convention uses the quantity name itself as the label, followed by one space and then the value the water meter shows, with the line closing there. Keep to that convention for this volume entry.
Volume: 9.3430 m³
